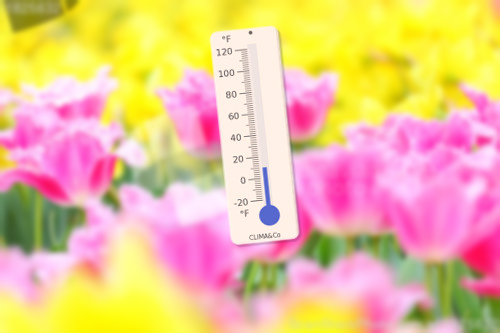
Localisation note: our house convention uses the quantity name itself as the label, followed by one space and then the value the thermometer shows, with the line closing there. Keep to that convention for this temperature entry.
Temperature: 10 °F
